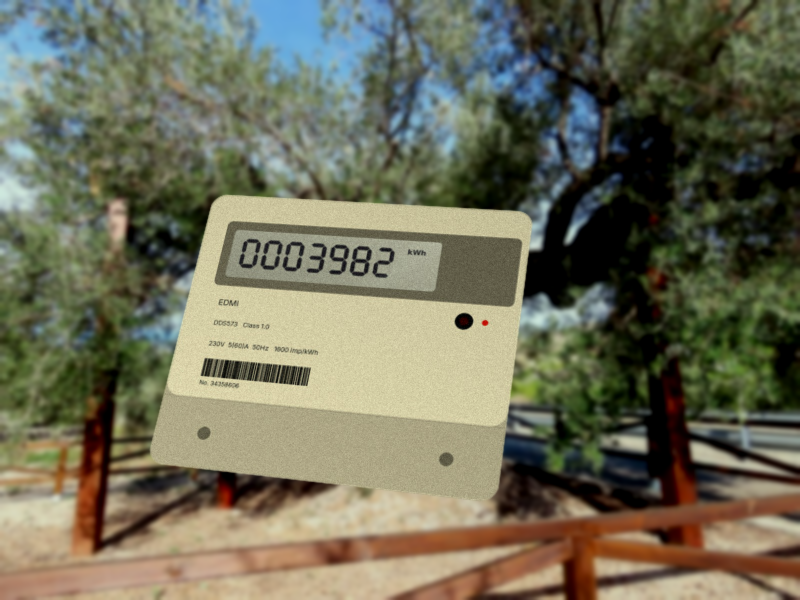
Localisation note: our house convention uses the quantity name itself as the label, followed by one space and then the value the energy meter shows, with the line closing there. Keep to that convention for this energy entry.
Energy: 3982 kWh
